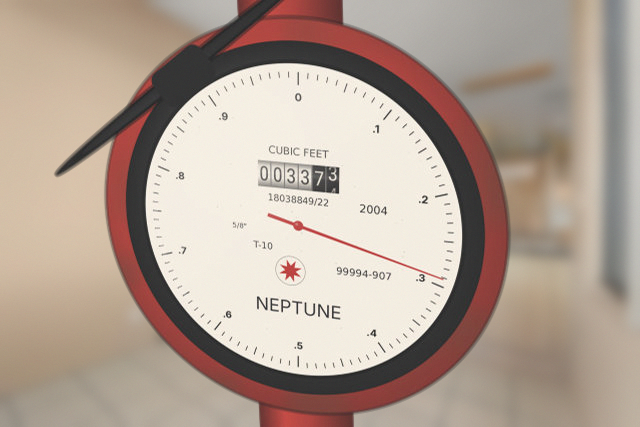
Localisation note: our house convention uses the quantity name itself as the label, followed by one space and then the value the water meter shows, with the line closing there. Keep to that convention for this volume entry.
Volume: 3373.29 ft³
